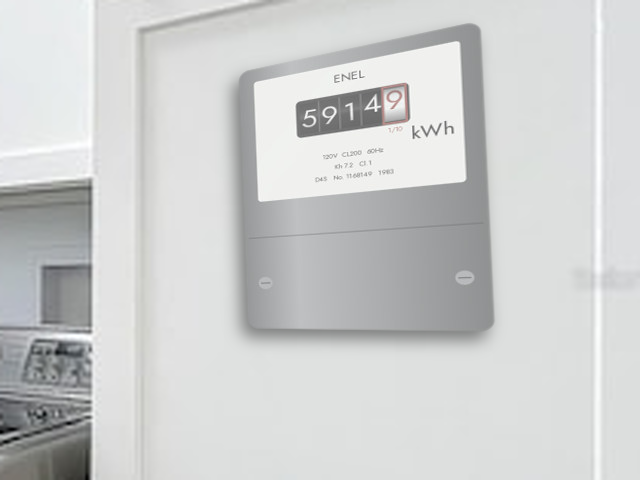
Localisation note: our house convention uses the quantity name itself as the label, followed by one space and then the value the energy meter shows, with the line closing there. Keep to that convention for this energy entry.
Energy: 5914.9 kWh
